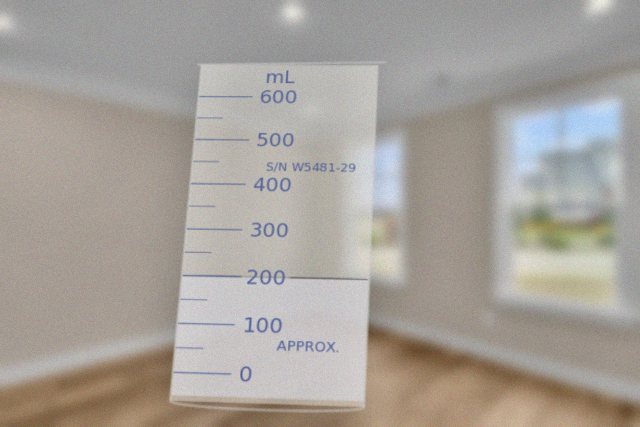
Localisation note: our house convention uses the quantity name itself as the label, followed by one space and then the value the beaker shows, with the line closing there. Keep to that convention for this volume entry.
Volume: 200 mL
